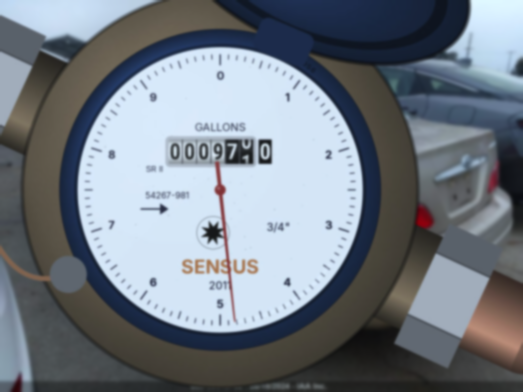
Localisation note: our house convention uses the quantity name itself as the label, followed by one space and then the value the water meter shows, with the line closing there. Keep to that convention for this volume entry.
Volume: 9704.8 gal
